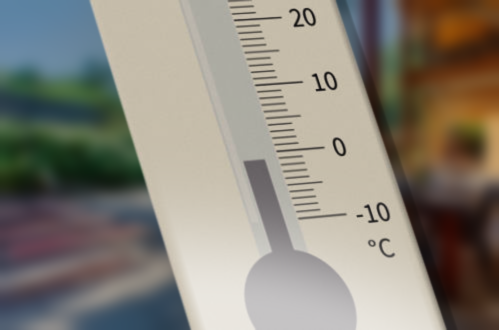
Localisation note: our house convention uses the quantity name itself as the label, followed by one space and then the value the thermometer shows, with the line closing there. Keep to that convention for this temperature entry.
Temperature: -1 °C
